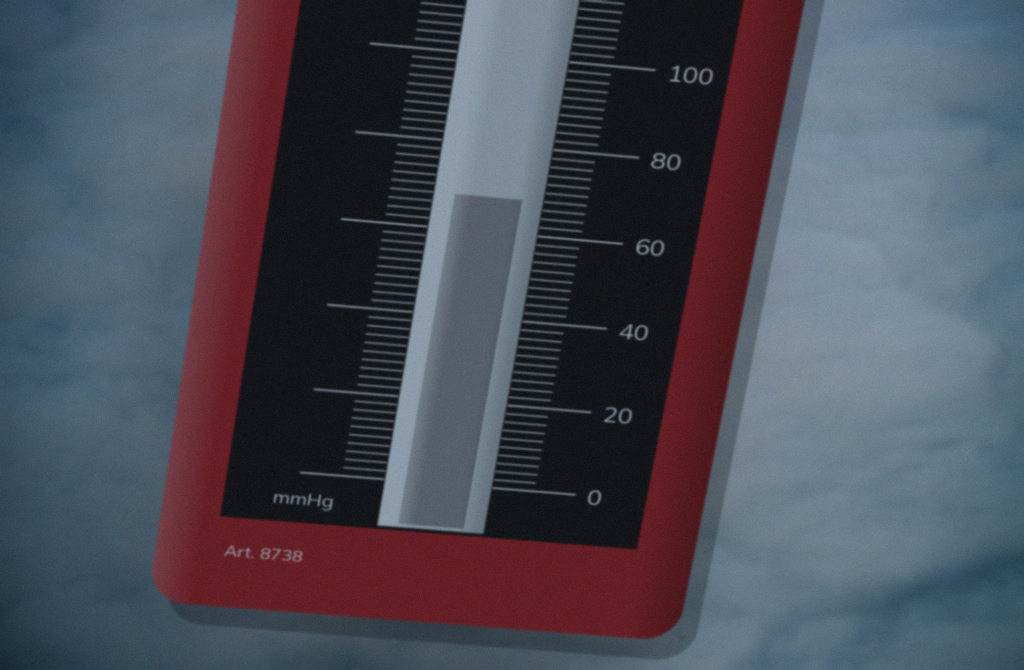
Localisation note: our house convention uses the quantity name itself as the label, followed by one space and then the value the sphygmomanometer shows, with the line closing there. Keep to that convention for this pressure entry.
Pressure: 68 mmHg
